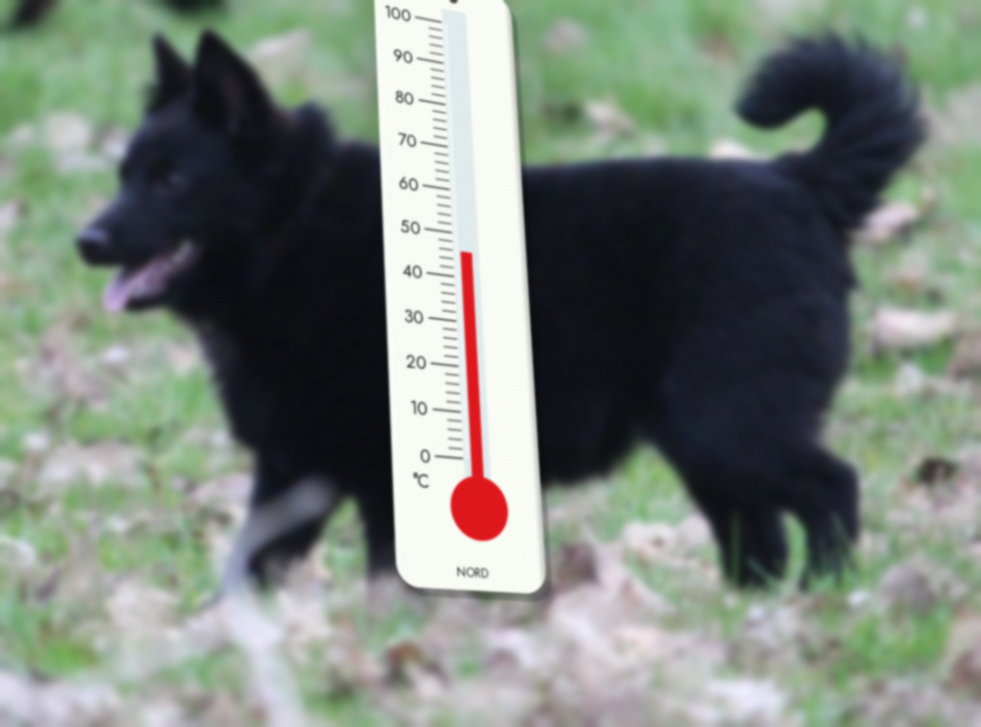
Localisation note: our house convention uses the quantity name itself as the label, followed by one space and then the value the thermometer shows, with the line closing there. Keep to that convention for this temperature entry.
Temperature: 46 °C
